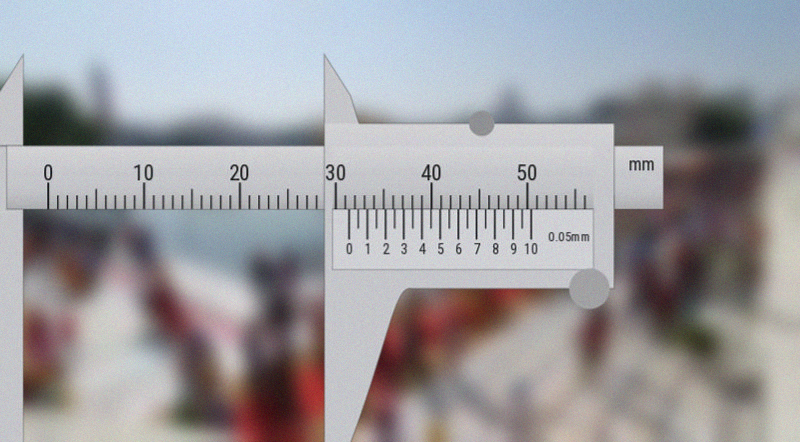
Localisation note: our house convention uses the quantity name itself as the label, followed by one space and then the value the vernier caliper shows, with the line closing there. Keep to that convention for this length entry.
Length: 31.4 mm
